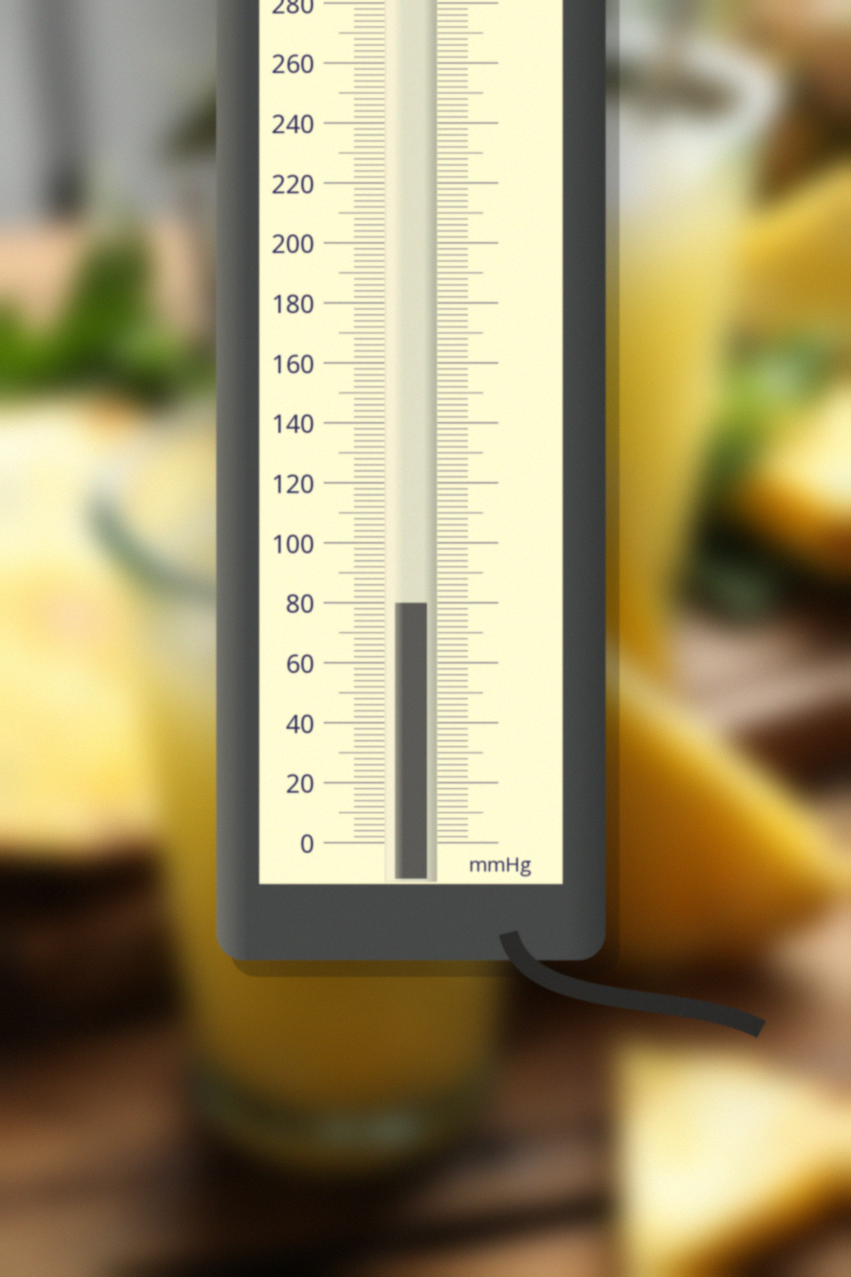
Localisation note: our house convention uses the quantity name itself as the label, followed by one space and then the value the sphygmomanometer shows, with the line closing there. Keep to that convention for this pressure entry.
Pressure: 80 mmHg
